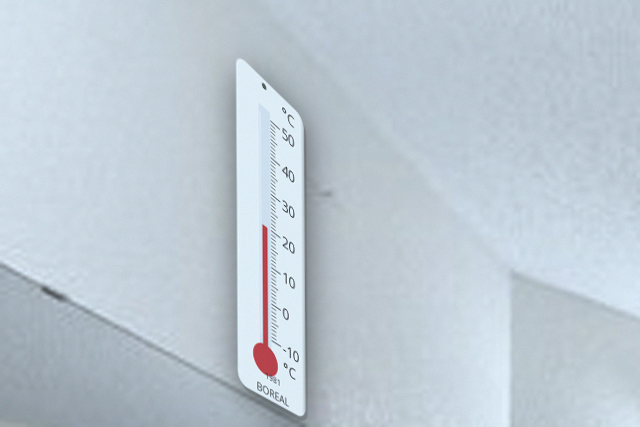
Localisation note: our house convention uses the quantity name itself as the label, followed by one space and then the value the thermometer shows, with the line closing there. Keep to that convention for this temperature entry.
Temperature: 20 °C
